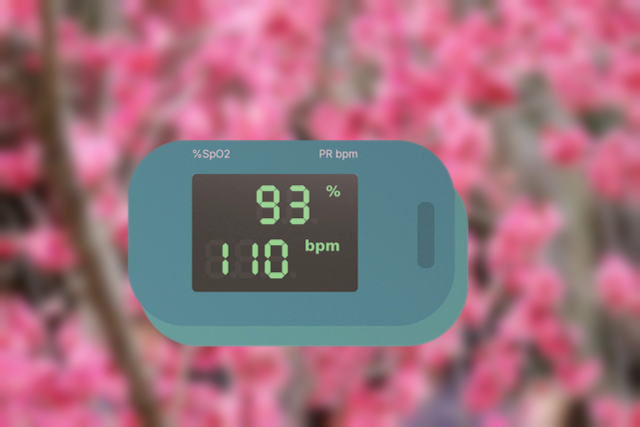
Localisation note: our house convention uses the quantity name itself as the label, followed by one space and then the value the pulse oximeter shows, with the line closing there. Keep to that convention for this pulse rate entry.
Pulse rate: 110 bpm
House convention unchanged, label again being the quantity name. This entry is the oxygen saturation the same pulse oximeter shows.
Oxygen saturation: 93 %
